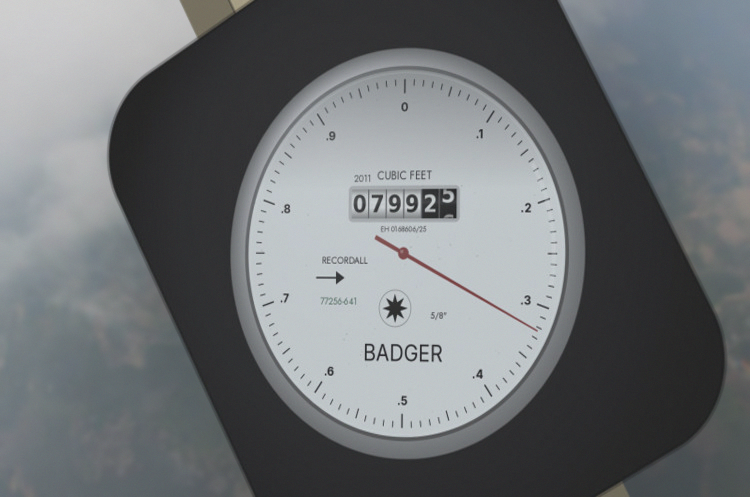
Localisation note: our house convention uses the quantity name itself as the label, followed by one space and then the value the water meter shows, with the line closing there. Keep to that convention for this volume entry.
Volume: 79925.32 ft³
